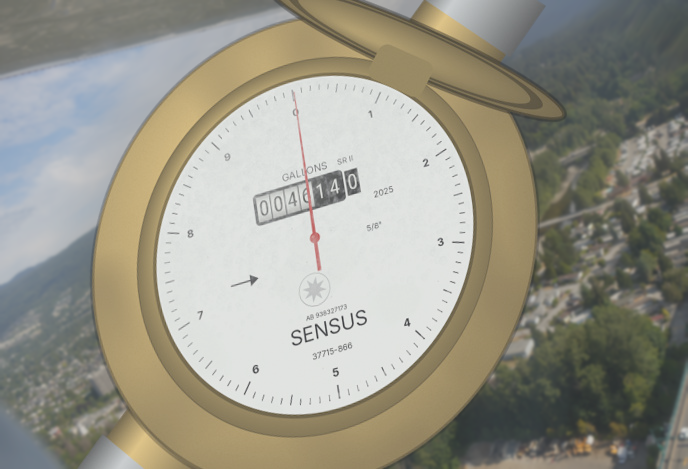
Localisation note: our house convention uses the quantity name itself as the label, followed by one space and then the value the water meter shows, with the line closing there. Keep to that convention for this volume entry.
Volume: 46140.0 gal
